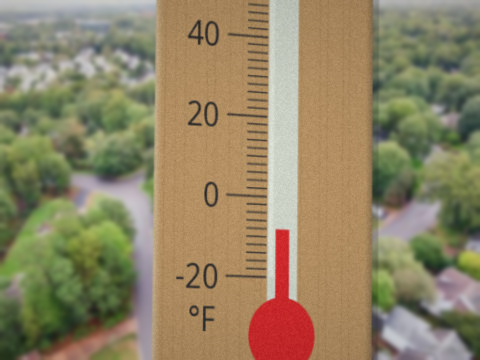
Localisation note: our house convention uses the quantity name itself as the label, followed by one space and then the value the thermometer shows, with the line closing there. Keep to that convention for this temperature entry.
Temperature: -8 °F
